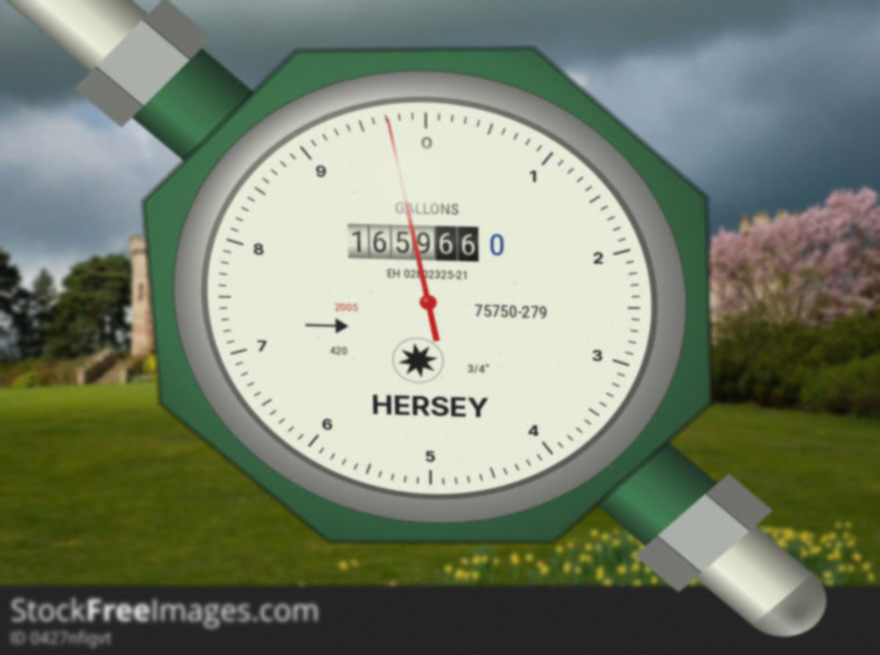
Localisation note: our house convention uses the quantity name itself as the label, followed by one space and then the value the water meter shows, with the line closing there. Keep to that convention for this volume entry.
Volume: 1659659.7 gal
